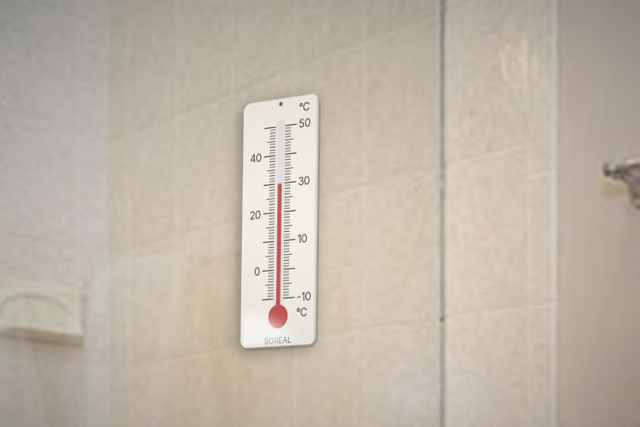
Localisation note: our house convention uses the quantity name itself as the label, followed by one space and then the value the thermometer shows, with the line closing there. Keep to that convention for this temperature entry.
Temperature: 30 °C
